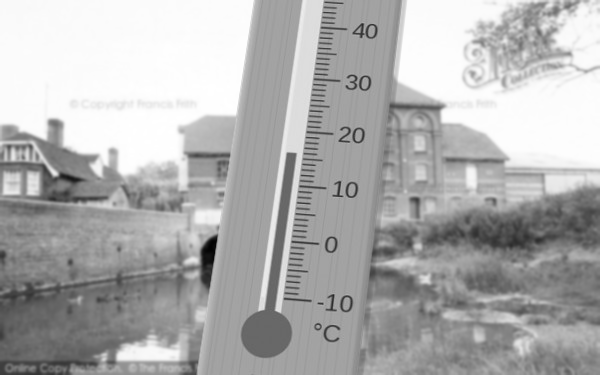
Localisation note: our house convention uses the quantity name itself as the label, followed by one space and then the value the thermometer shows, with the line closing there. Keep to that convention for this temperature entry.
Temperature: 16 °C
